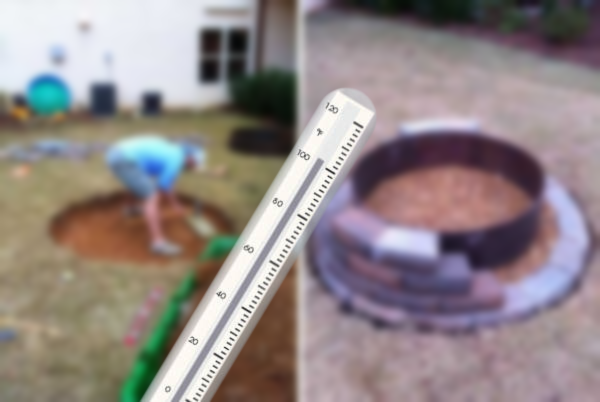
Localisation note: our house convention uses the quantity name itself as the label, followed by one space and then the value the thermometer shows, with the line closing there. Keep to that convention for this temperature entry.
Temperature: 102 °F
